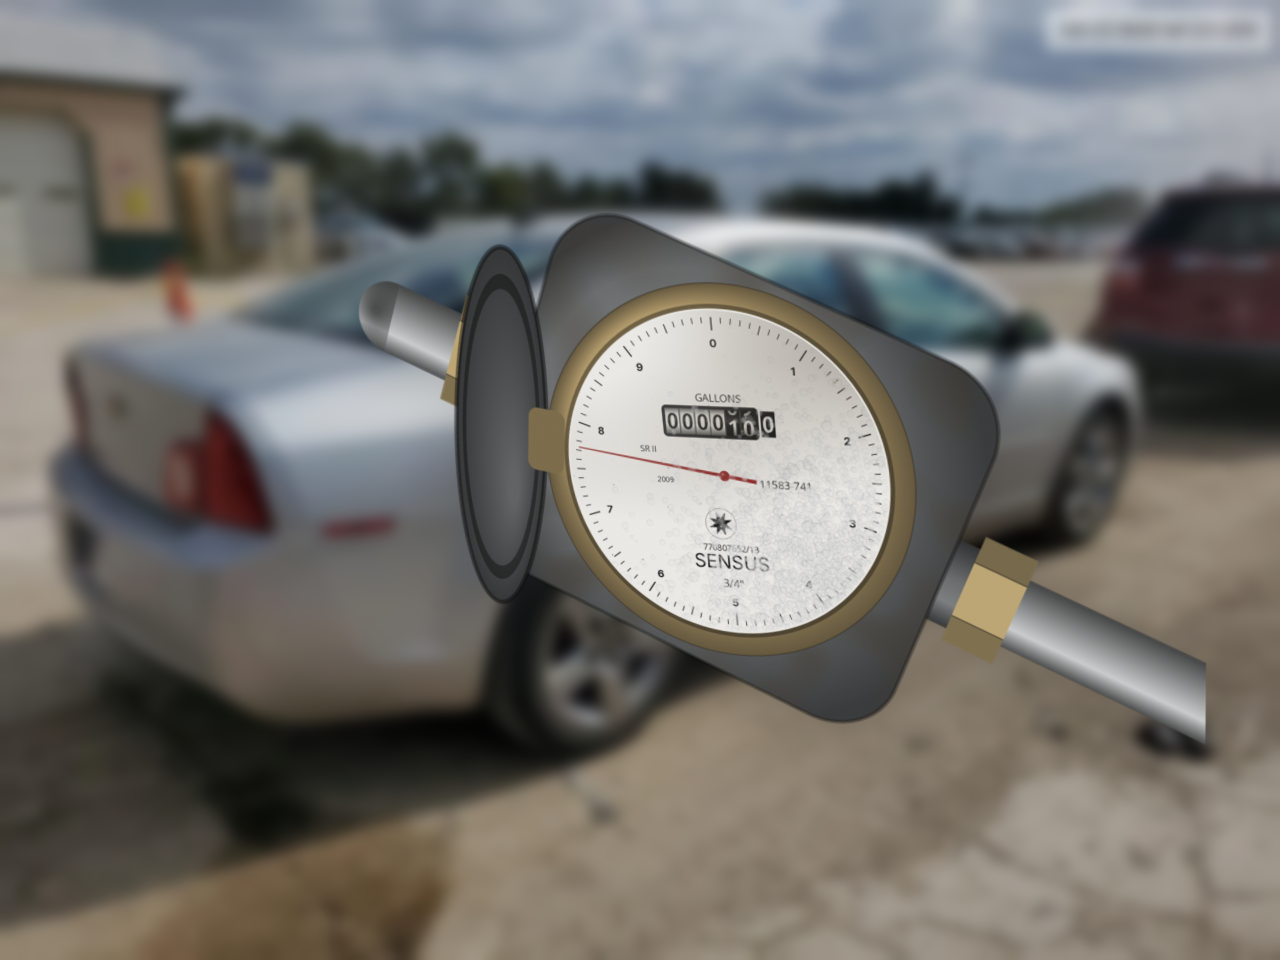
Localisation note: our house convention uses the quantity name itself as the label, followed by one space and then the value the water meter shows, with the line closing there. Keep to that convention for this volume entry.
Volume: 97.7 gal
